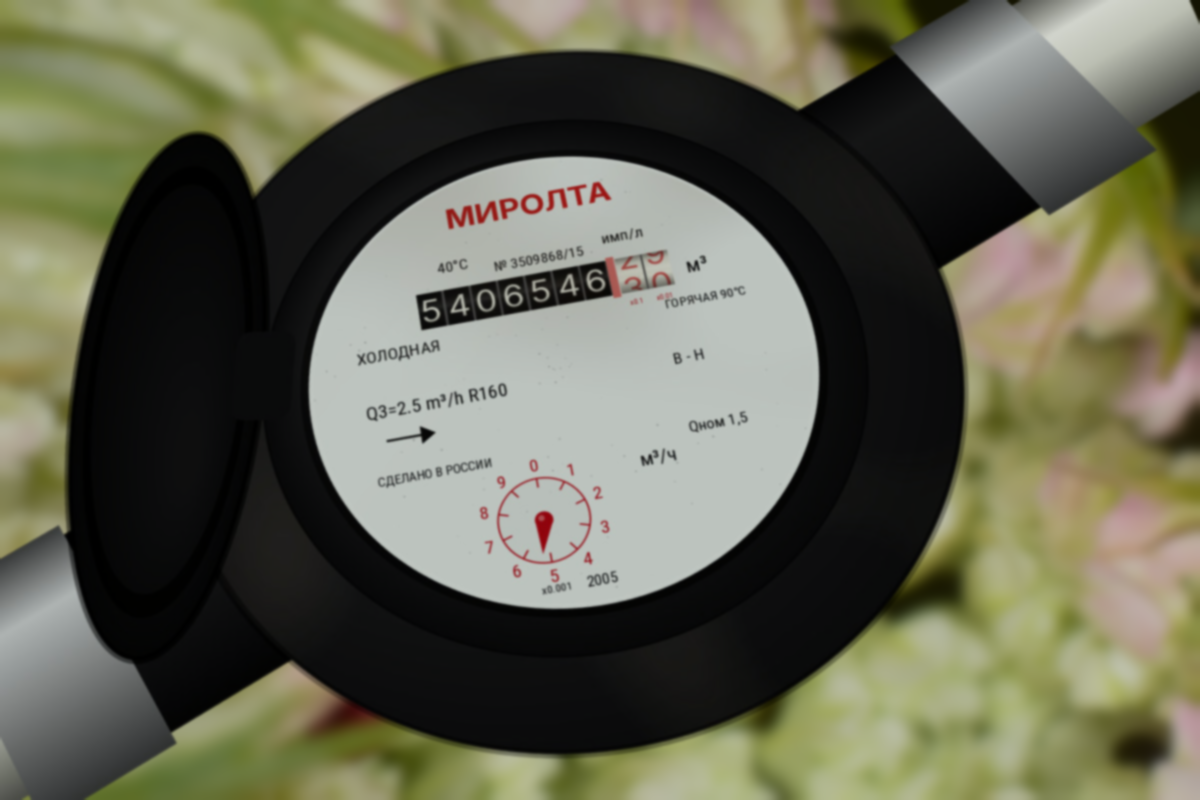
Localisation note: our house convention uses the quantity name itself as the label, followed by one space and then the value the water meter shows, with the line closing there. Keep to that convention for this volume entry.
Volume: 5406546.295 m³
